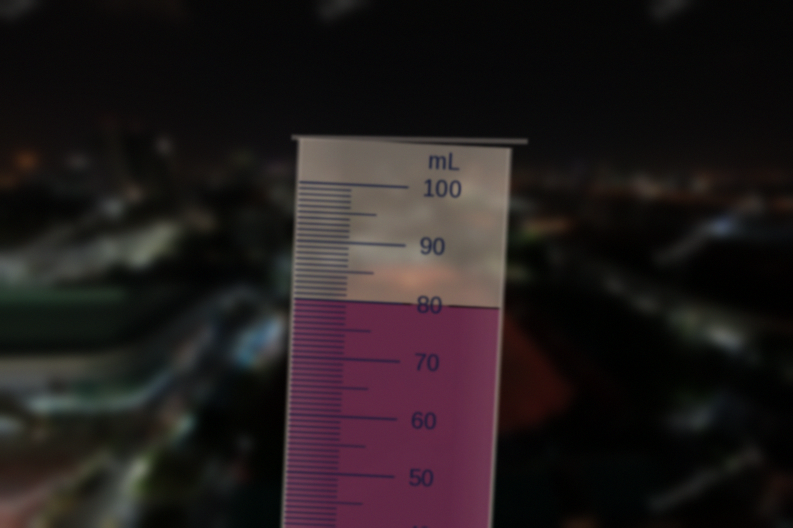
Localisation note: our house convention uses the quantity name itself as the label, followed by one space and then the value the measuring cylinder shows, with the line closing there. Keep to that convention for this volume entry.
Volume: 80 mL
